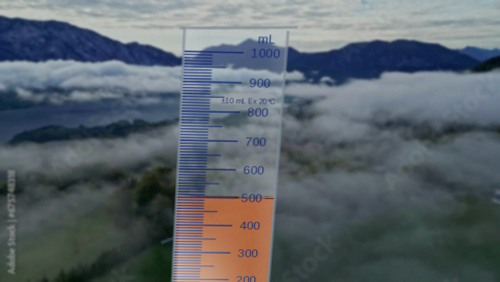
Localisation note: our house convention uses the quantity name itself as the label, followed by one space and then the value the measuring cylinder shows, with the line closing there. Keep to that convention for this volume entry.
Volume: 500 mL
